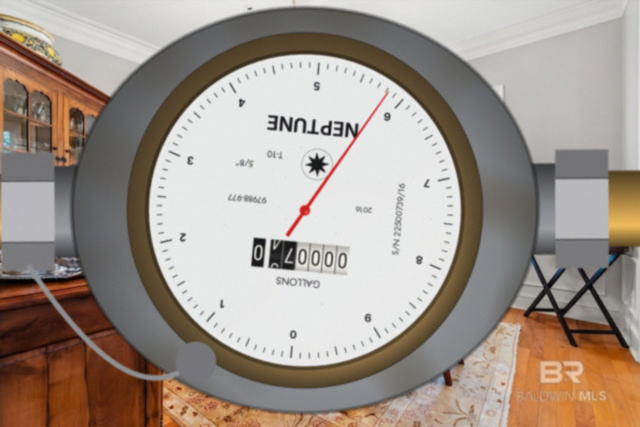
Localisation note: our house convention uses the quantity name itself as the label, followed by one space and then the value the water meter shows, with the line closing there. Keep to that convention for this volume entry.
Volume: 735.8 gal
